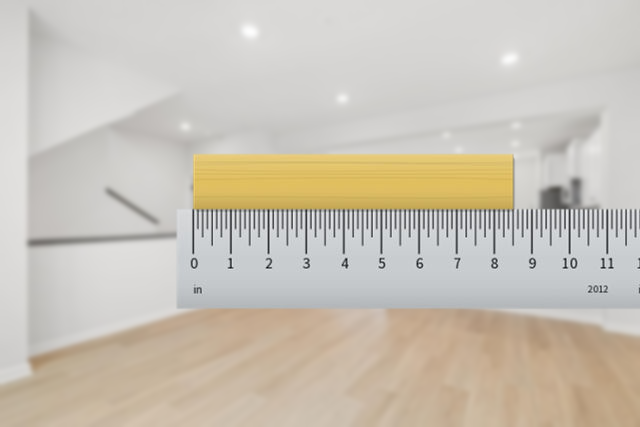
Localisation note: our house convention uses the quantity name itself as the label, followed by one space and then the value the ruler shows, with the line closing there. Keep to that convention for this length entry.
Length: 8.5 in
